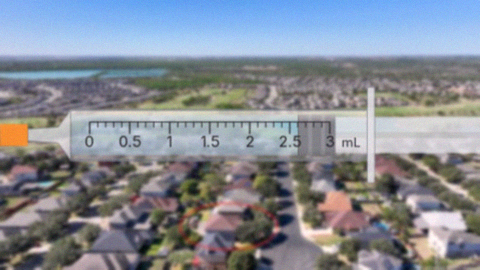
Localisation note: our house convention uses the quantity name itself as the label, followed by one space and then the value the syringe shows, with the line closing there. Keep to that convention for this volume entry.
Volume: 2.6 mL
